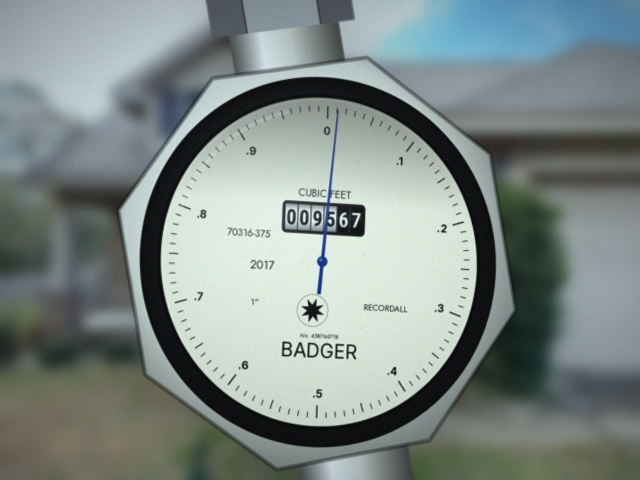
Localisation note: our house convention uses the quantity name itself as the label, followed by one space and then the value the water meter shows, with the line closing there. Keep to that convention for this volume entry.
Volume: 9567.01 ft³
